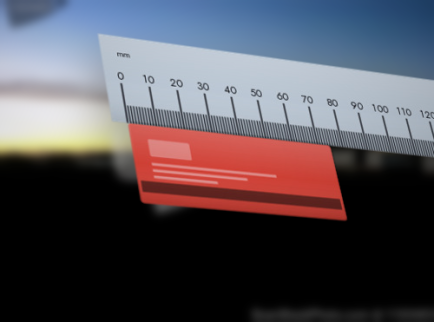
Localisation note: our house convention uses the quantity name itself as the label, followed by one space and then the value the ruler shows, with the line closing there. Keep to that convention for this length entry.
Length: 75 mm
